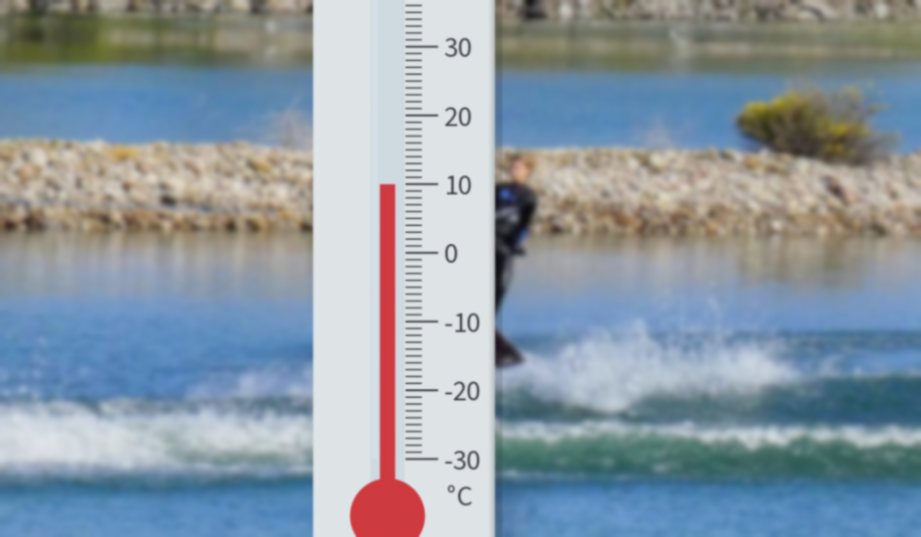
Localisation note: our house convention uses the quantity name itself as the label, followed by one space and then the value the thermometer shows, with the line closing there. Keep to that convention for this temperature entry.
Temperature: 10 °C
